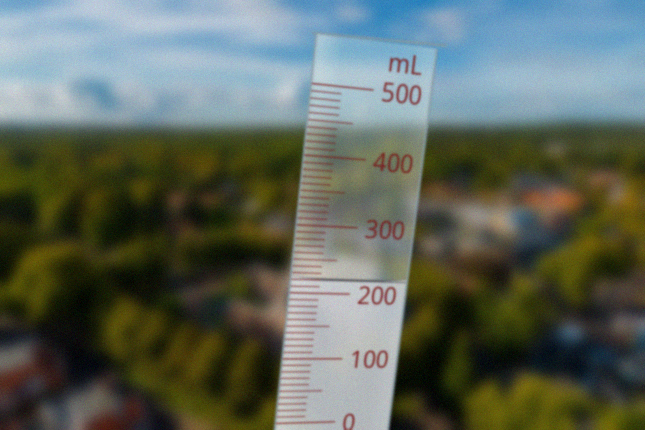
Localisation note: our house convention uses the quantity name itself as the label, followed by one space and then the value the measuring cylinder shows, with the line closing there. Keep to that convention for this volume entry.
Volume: 220 mL
